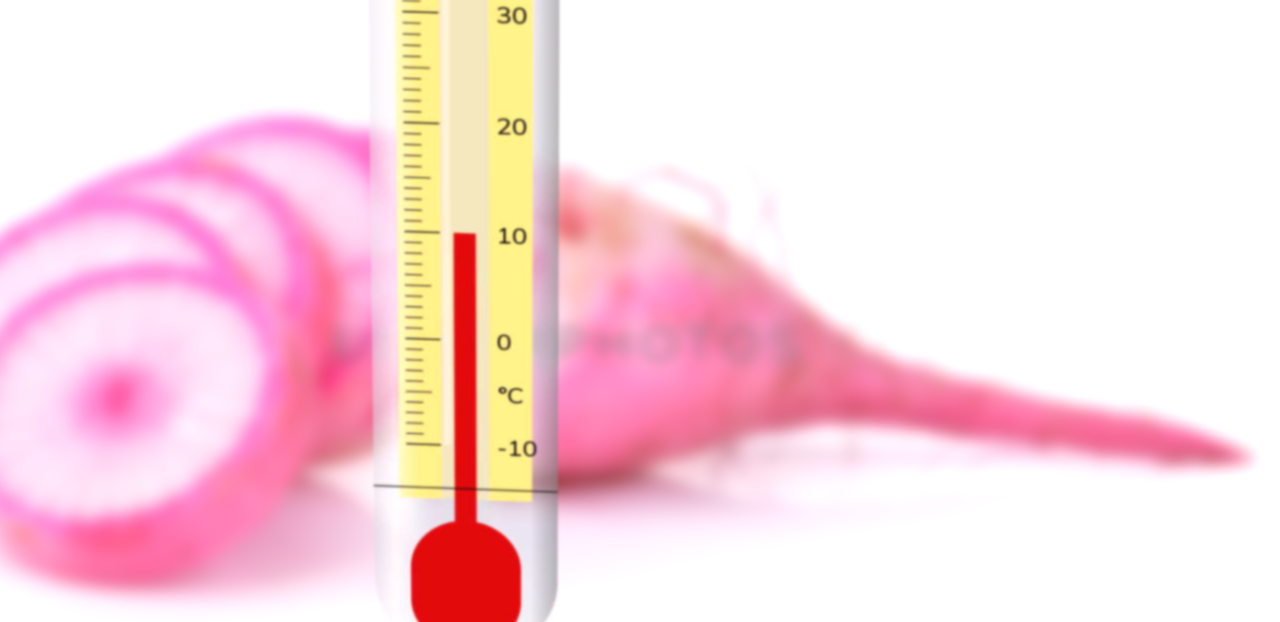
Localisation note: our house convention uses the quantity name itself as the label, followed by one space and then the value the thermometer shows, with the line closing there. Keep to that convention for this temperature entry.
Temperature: 10 °C
